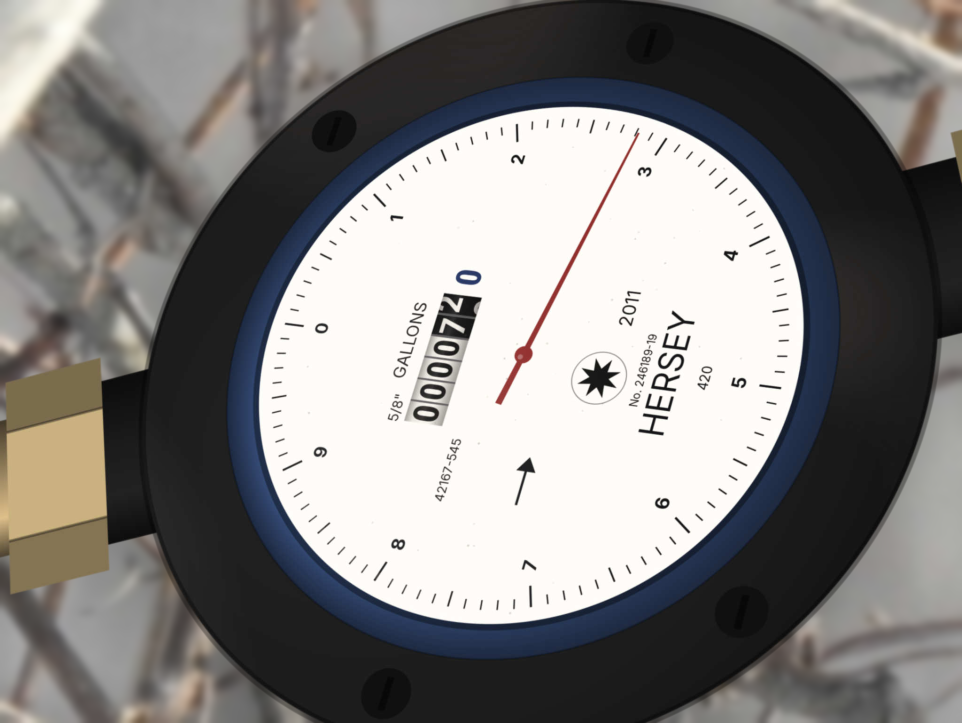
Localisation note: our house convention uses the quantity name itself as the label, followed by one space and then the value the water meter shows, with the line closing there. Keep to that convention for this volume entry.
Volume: 722.8 gal
